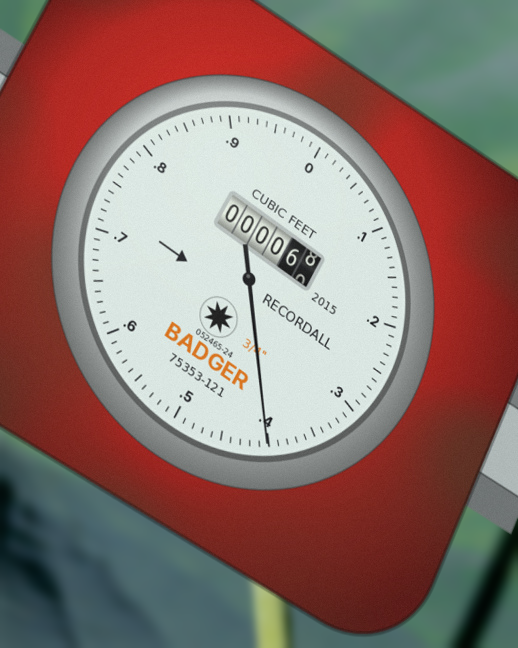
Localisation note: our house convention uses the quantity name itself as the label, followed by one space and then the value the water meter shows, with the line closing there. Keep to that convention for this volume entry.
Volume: 68.40 ft³
